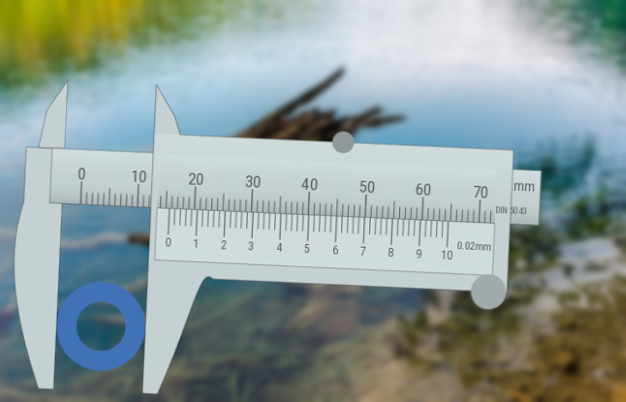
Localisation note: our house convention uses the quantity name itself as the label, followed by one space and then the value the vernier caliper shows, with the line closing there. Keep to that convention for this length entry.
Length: 15.6 mm
